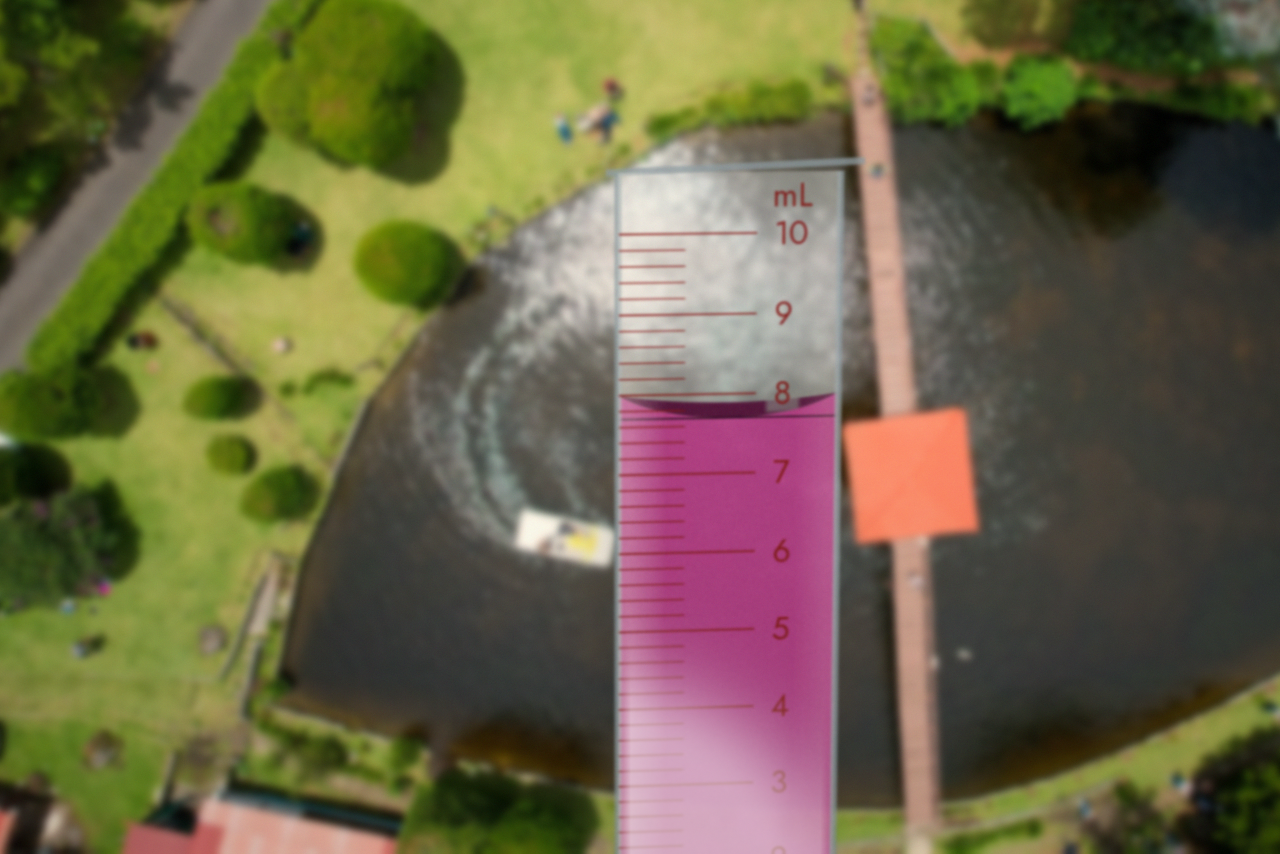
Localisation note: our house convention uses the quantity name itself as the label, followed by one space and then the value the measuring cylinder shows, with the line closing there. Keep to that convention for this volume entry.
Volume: 7.7 mL
